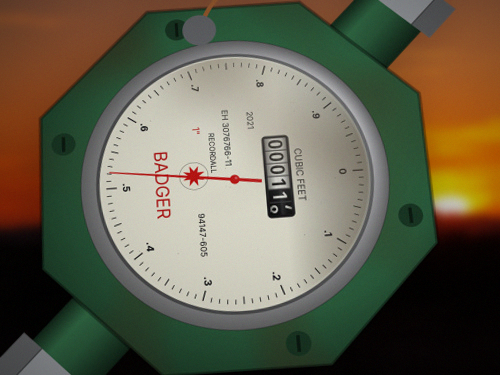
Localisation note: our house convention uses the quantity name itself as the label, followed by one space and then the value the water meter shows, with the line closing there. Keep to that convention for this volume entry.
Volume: 117.52 ft³
